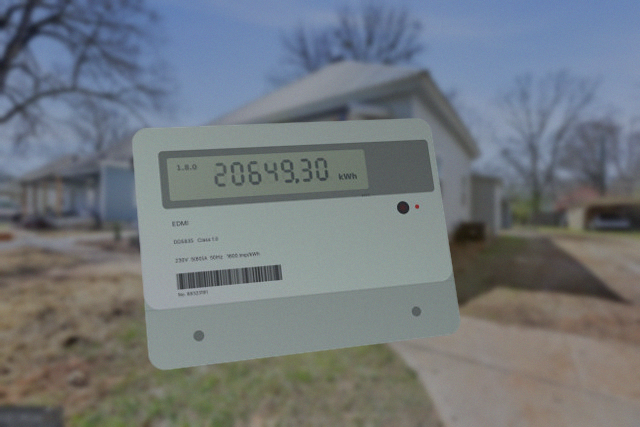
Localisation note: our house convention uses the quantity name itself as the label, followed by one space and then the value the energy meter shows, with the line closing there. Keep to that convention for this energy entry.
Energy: 20649.30 kWh
